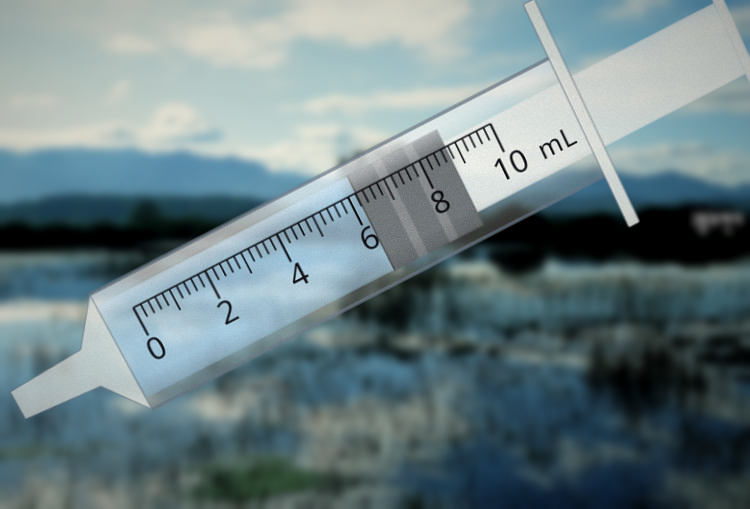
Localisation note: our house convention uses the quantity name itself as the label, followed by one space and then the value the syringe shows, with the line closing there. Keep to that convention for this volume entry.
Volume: 6.2 mL
